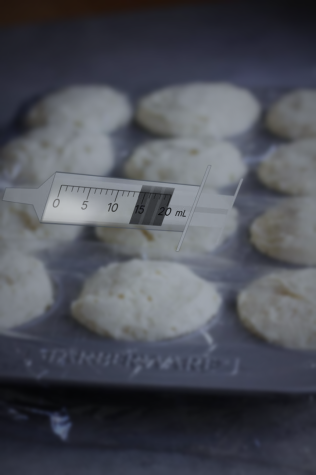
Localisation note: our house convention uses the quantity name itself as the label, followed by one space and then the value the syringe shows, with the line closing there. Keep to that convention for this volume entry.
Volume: 14 mL
